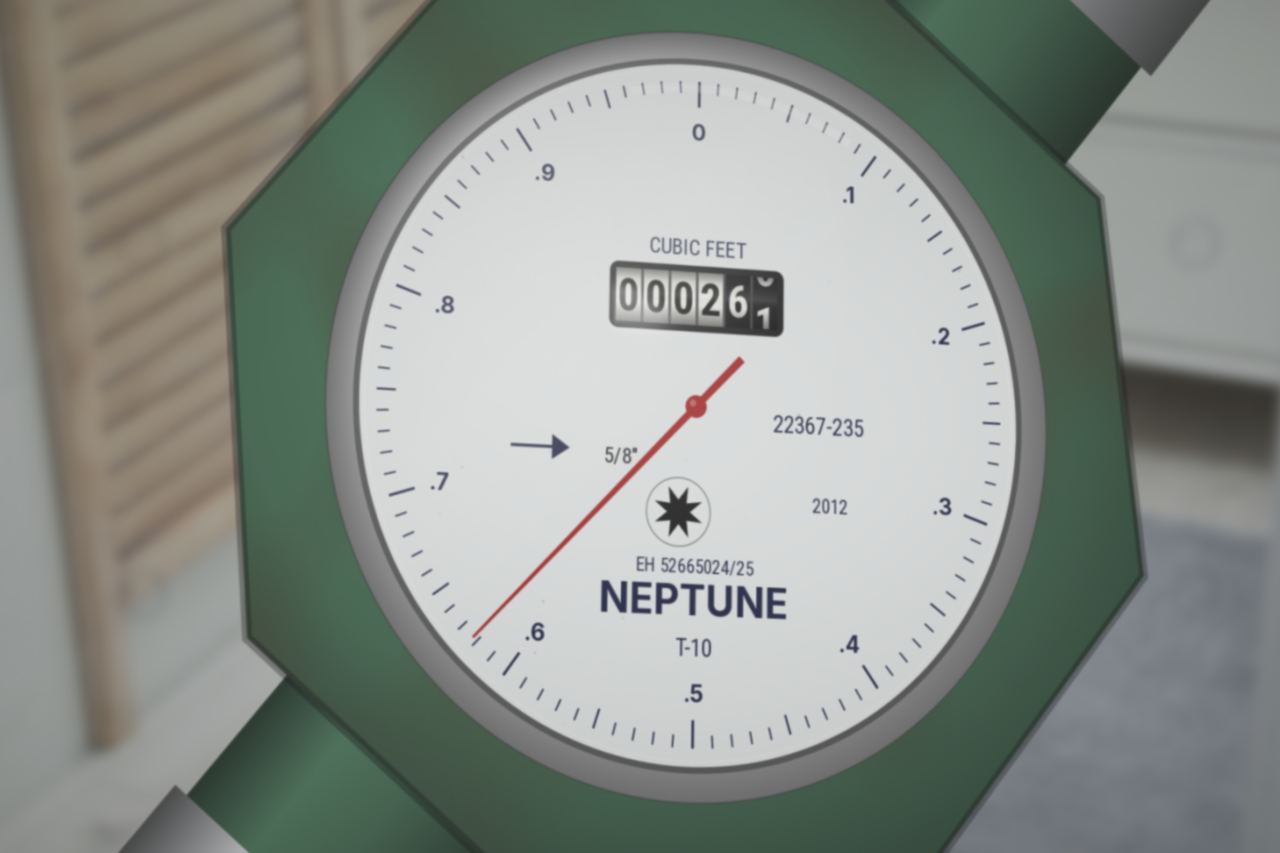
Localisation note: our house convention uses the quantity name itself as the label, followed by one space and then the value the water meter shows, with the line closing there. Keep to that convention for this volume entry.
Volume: 260.62 ft³
